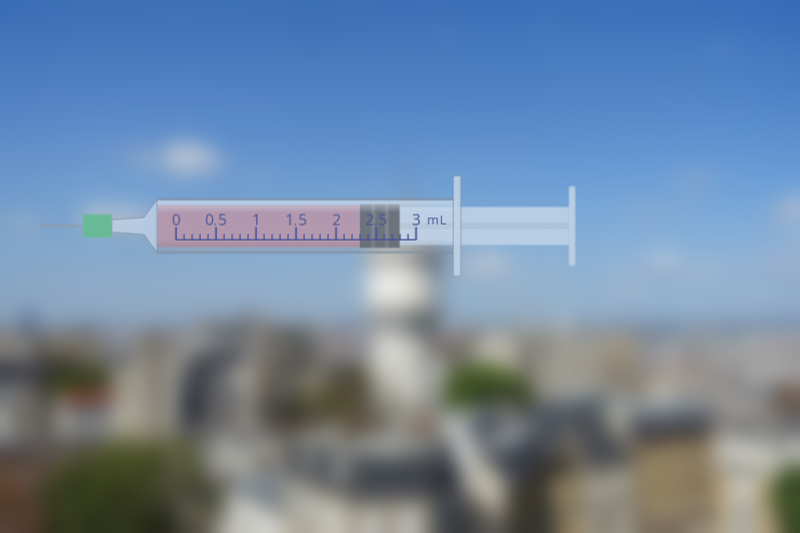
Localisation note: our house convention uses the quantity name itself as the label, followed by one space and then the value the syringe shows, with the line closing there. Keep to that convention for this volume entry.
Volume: 2.3 mL
